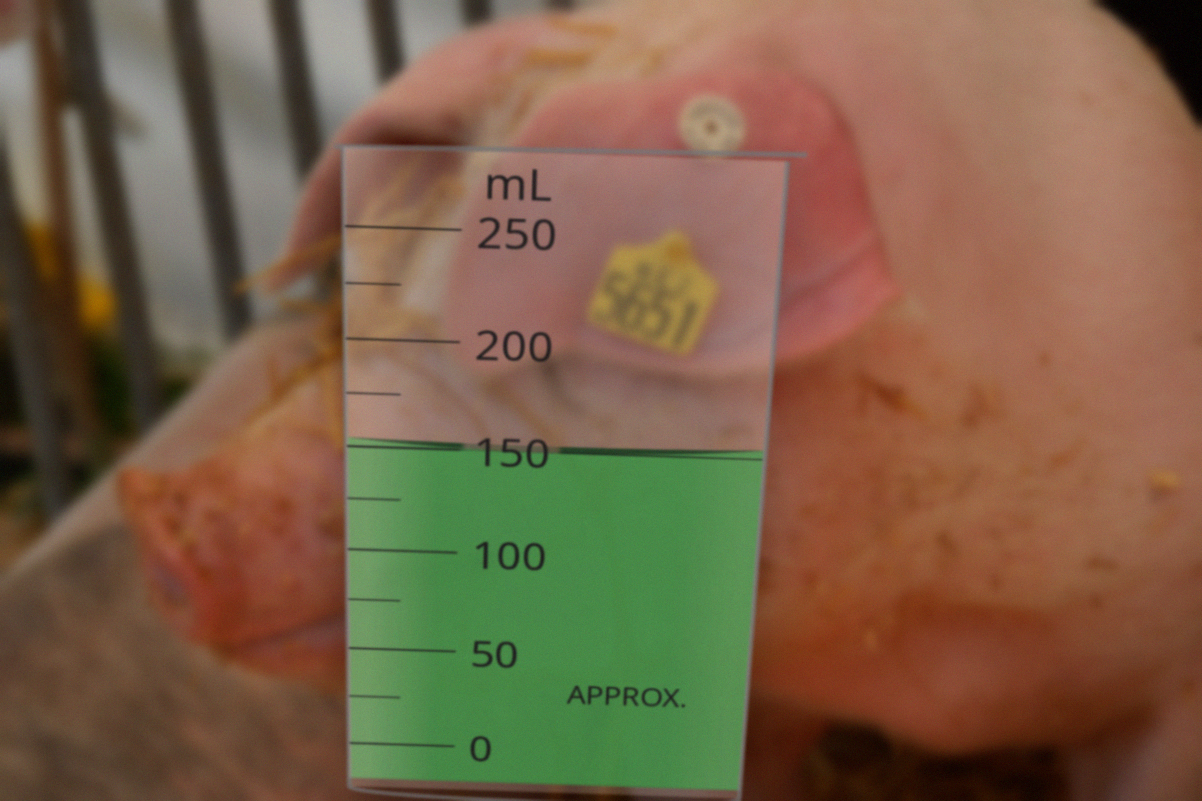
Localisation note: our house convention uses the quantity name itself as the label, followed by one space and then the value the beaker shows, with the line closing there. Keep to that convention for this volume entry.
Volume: 150 mL
